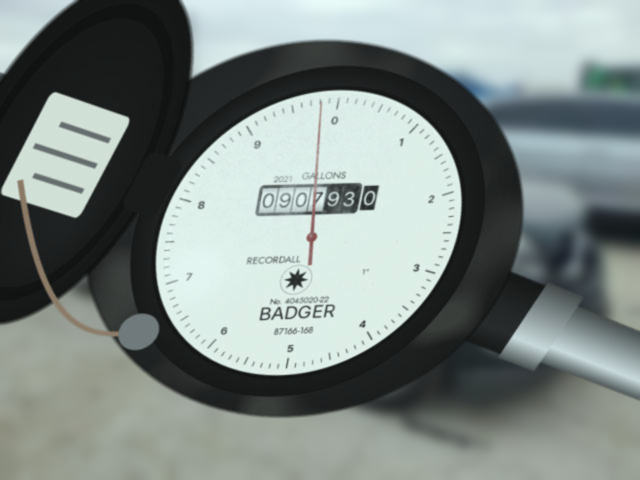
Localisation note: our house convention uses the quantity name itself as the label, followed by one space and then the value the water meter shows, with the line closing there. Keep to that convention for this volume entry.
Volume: 907929.8 gal
